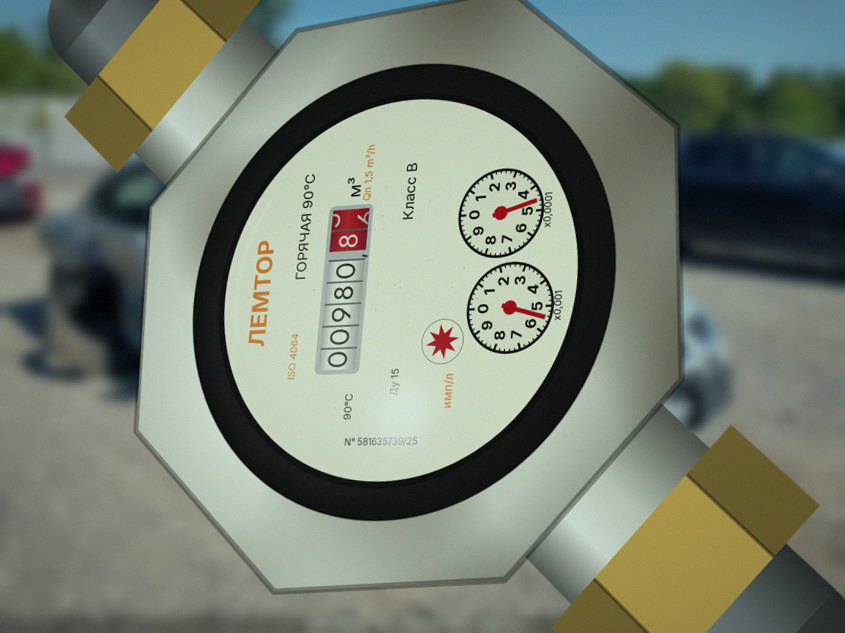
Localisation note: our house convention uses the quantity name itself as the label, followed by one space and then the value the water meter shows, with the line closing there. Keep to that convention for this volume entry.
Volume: 980.8554 m³
